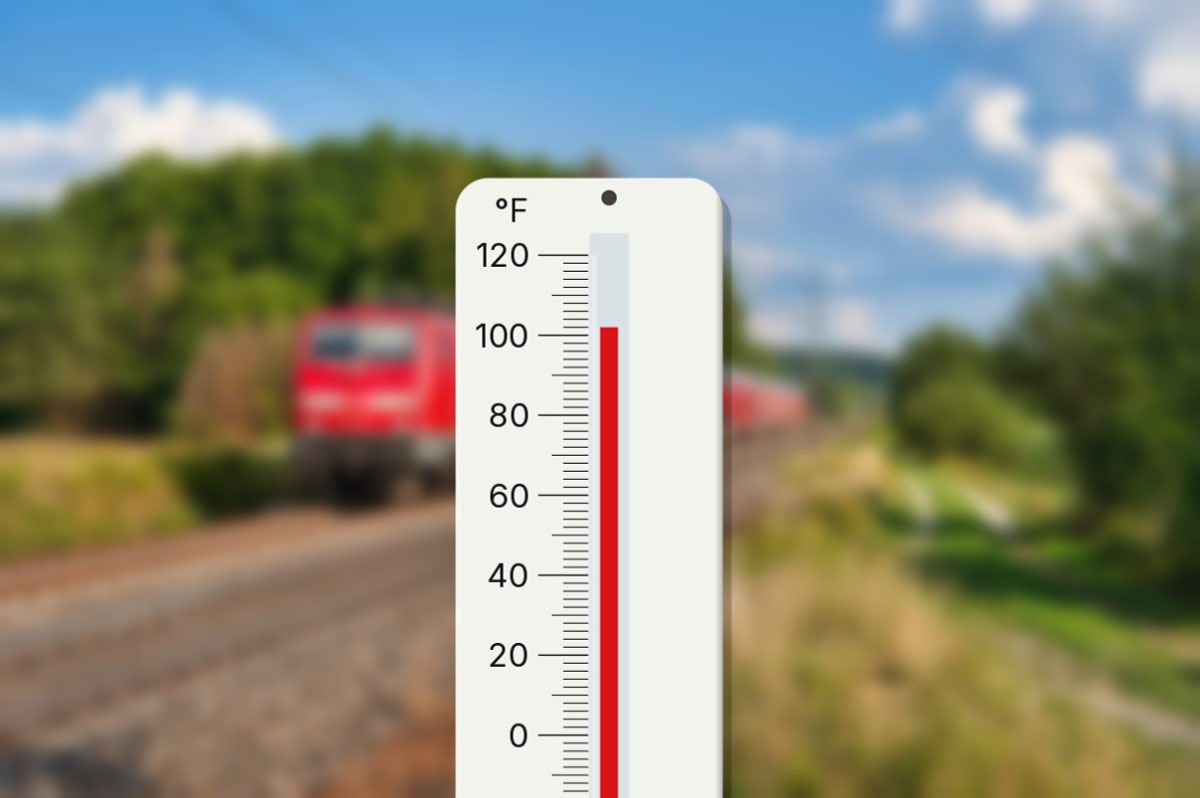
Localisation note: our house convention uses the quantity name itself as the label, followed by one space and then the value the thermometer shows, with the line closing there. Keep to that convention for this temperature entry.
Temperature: 102 °F
